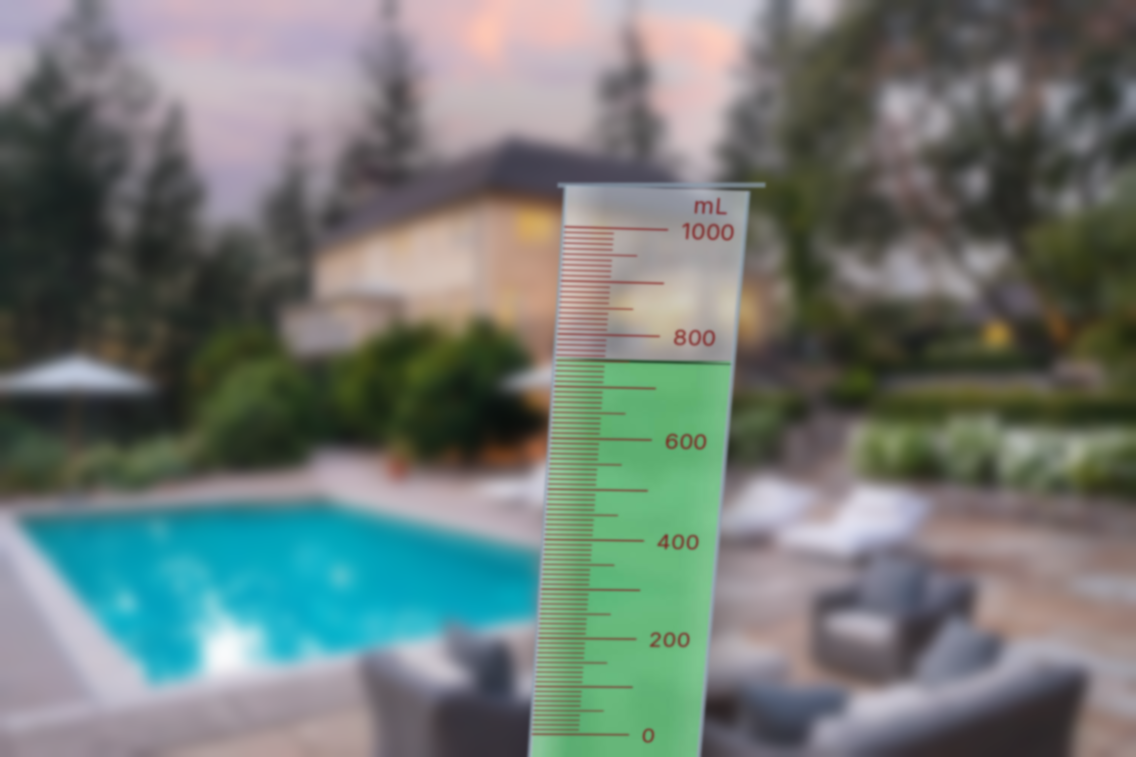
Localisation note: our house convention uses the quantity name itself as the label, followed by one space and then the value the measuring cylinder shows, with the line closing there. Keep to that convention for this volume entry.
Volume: 750 mL
